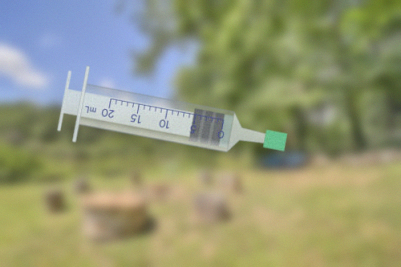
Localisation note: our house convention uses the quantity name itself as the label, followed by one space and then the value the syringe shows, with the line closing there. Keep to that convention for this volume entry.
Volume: 0 mL
